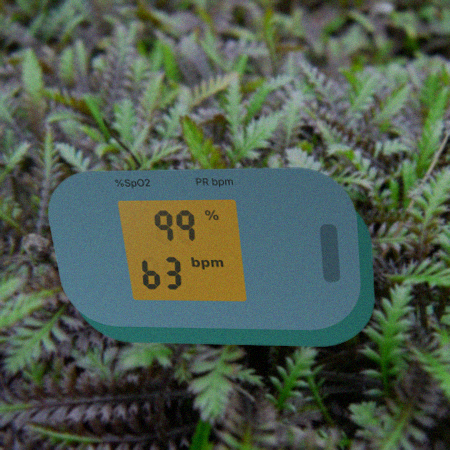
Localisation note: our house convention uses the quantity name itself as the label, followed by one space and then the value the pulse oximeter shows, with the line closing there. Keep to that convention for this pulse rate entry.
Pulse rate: 63 bpm
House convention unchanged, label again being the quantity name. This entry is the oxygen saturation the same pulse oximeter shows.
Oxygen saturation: 99 %
